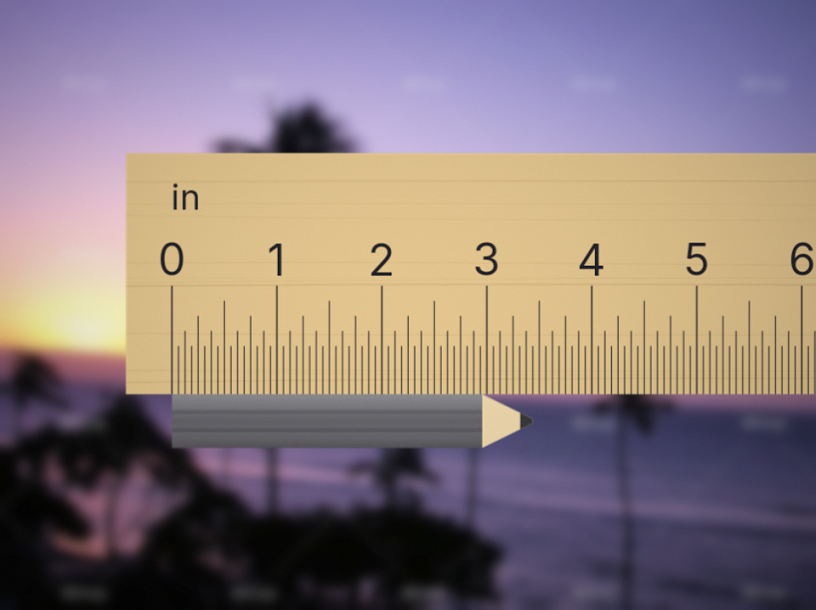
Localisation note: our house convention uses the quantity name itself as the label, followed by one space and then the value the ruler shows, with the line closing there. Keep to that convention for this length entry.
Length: 3.4375 in
